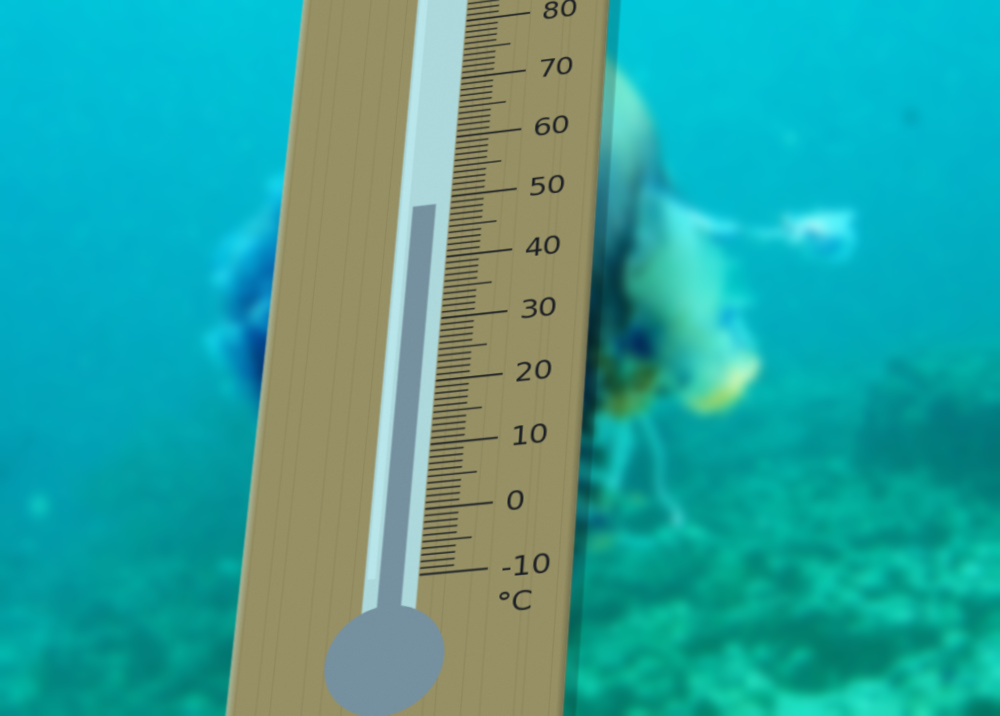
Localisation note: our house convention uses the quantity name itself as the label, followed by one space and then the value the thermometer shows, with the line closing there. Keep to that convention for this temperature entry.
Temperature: 49 °C
